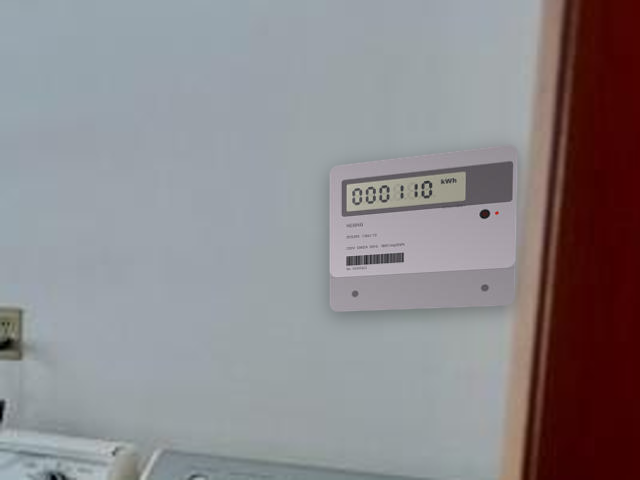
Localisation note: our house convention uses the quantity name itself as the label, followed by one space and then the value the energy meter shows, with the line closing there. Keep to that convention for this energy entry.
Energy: 110 kWh
